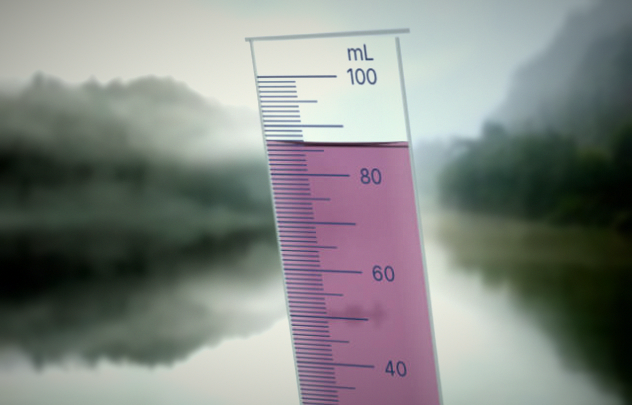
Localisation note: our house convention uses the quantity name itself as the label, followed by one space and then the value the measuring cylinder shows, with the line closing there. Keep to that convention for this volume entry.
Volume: 86 mL
